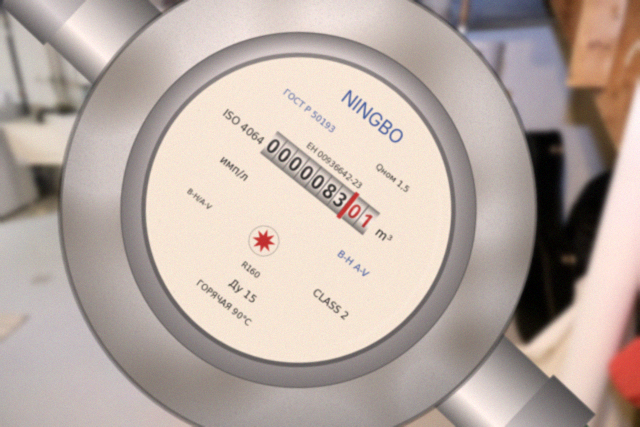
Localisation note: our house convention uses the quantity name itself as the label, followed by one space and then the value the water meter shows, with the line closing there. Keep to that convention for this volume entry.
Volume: 83.01 m³
